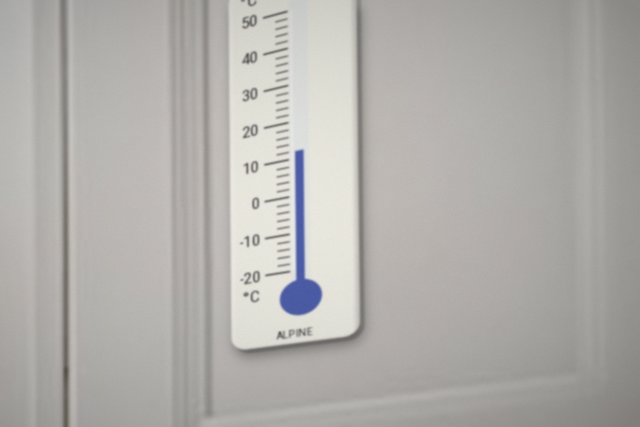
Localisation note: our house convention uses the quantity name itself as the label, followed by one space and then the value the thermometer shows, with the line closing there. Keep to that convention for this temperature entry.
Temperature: 12 °C
